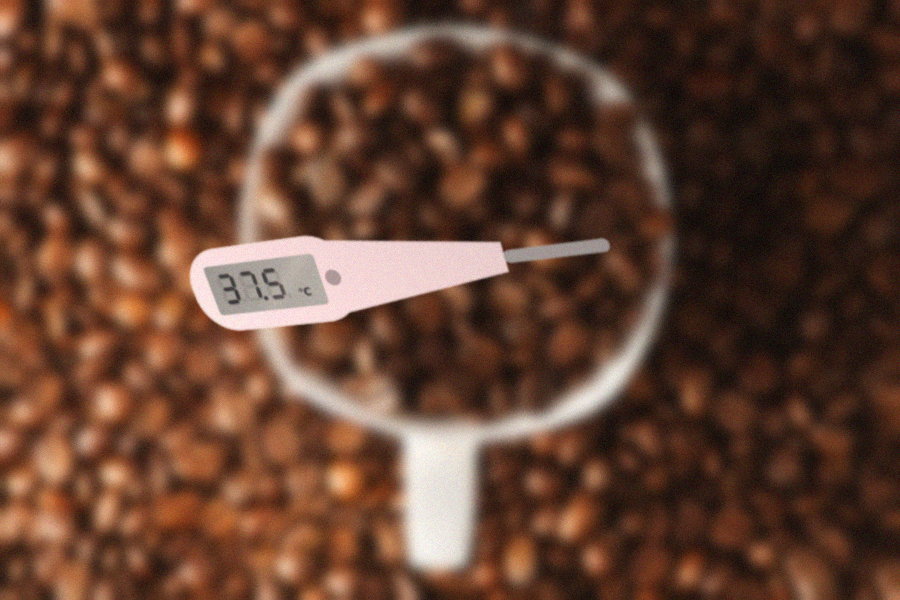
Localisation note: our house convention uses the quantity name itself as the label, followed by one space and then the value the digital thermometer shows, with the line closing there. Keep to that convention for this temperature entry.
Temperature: 37.5 °C
